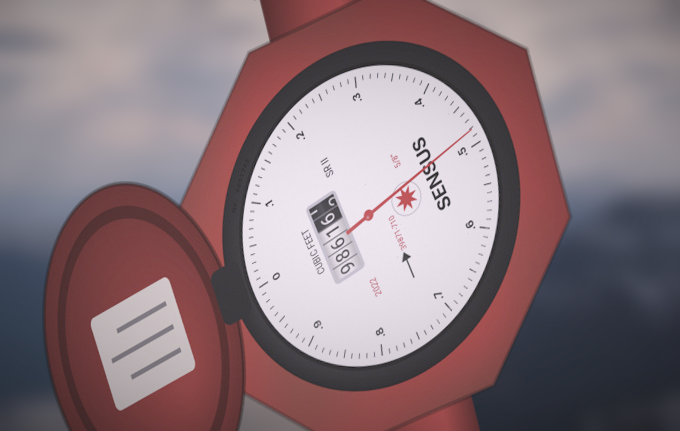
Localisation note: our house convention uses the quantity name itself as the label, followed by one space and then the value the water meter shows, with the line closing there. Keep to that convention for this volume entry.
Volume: 986161.48 ft³
